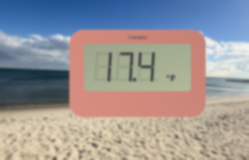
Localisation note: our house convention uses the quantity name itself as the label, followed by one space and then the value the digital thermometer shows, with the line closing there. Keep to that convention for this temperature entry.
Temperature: 17.4 °F
